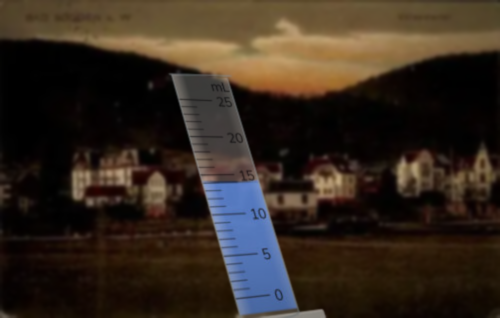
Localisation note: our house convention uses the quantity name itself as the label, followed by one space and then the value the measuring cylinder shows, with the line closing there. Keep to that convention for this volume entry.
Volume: 14 mL
